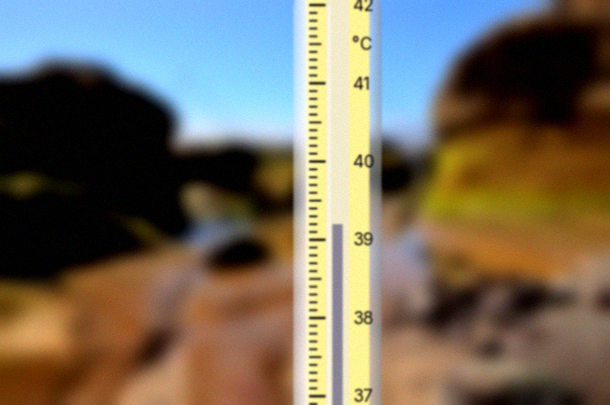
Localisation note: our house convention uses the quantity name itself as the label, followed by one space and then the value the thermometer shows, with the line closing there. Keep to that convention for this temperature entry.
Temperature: 39.2 °C
